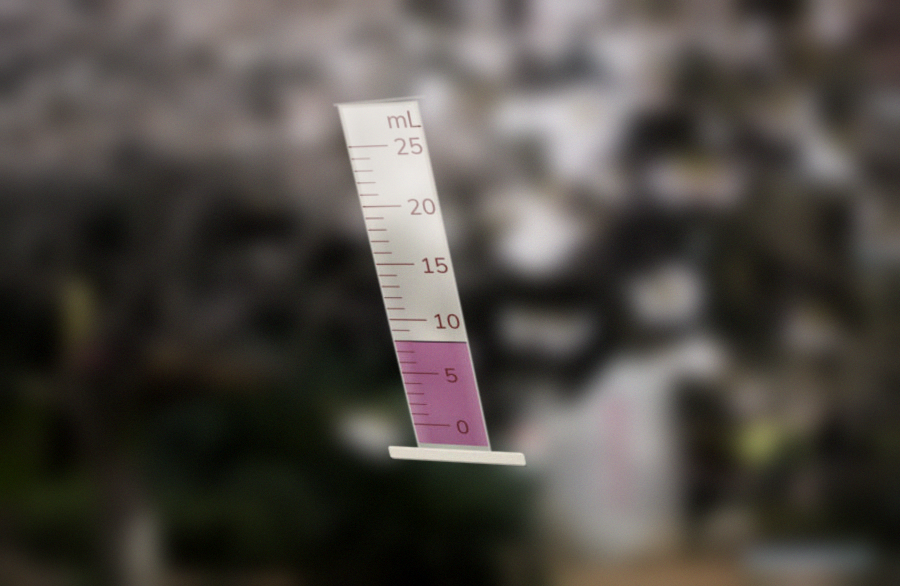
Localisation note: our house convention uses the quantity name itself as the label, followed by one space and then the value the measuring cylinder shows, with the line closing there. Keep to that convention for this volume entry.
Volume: 8 mL
